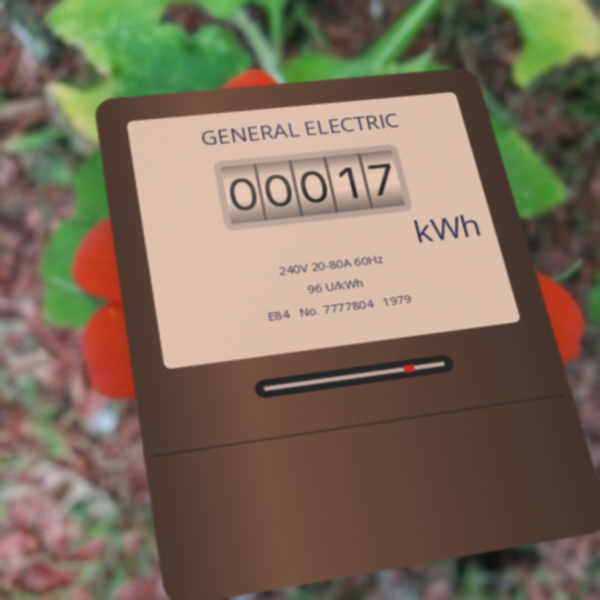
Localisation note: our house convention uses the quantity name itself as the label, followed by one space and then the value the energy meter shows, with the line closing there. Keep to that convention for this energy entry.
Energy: 17 kWh
